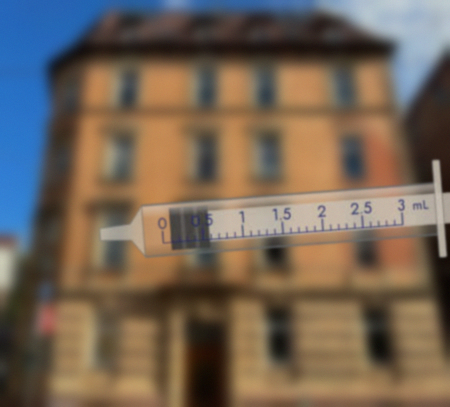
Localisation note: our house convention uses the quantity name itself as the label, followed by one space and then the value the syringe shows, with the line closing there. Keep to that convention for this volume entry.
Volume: 0.1 mL
